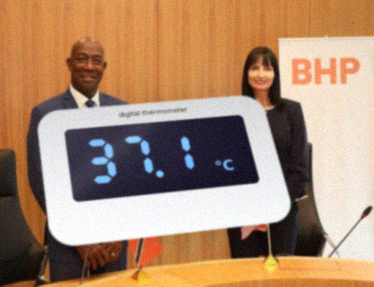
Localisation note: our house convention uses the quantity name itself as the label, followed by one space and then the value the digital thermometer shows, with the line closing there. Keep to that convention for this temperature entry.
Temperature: 37.1 °C
